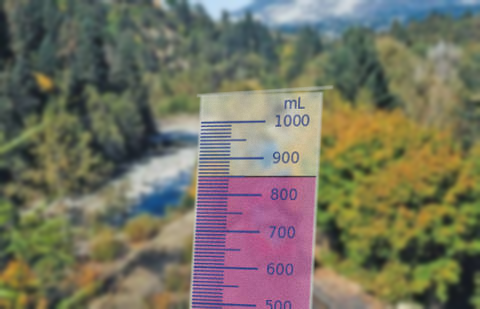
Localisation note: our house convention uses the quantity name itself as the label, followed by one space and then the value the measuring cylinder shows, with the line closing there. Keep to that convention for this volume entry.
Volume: 850 mL
